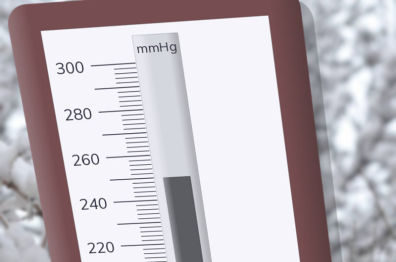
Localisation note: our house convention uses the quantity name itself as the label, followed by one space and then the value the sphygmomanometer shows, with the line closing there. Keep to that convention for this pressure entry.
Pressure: 250 mmHg
